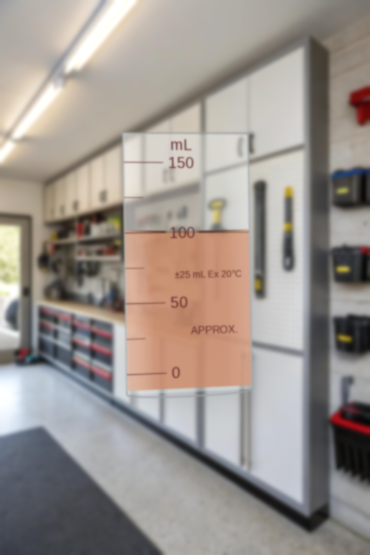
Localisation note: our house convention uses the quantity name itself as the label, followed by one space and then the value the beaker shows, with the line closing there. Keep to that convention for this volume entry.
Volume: 100 mL
